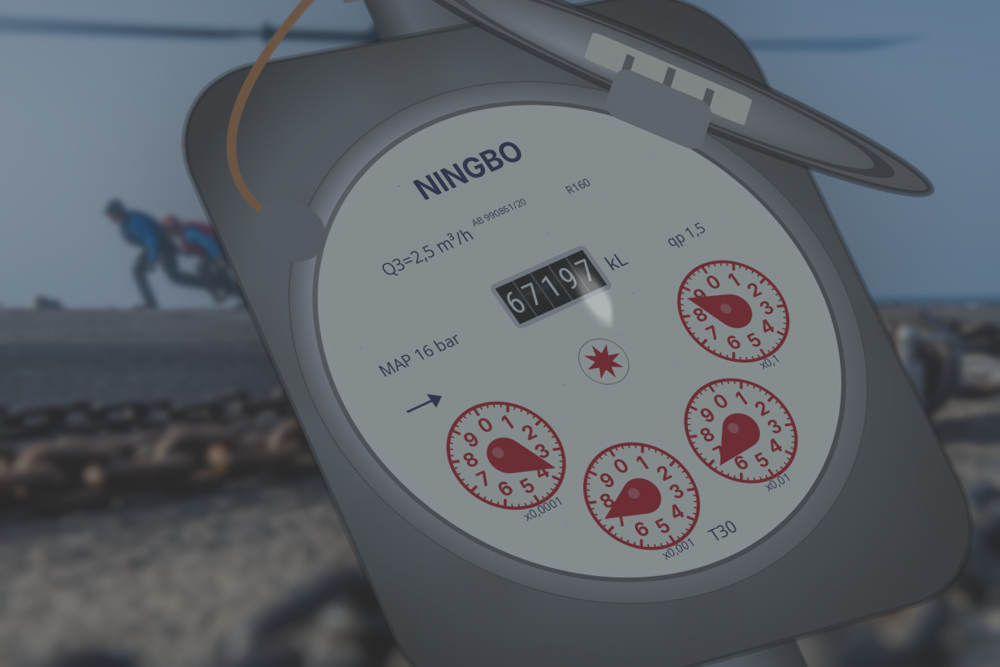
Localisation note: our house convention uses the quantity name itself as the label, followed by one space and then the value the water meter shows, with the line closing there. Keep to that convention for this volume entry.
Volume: 67197.8673 kL
